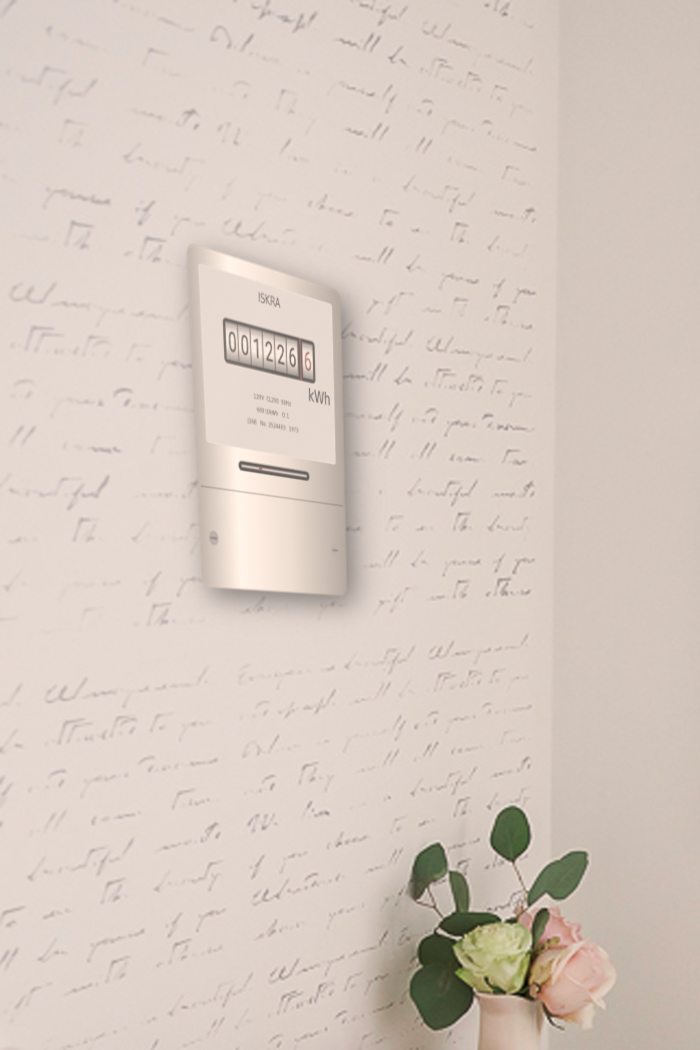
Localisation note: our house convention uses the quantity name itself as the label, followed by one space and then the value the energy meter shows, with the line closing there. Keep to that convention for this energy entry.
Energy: 1226.6 kWh
